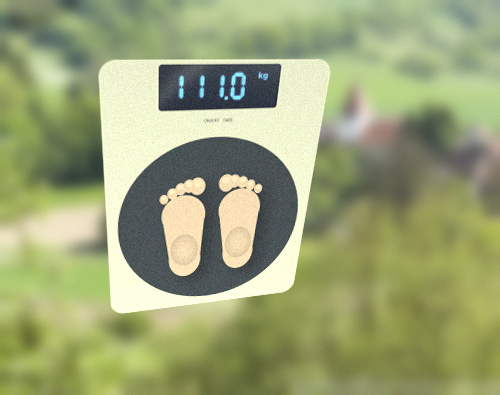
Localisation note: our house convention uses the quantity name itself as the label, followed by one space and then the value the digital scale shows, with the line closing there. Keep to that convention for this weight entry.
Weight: 111.0 kg
